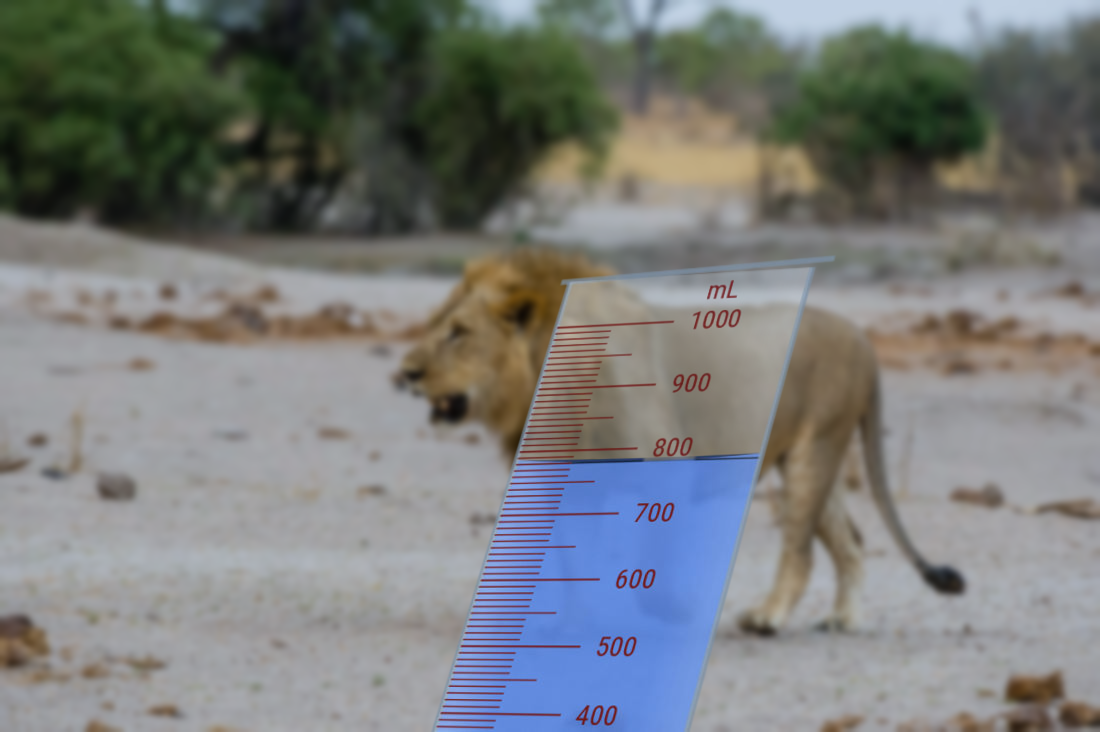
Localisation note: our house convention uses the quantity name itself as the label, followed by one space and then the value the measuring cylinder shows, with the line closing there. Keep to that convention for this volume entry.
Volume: 780 mL
